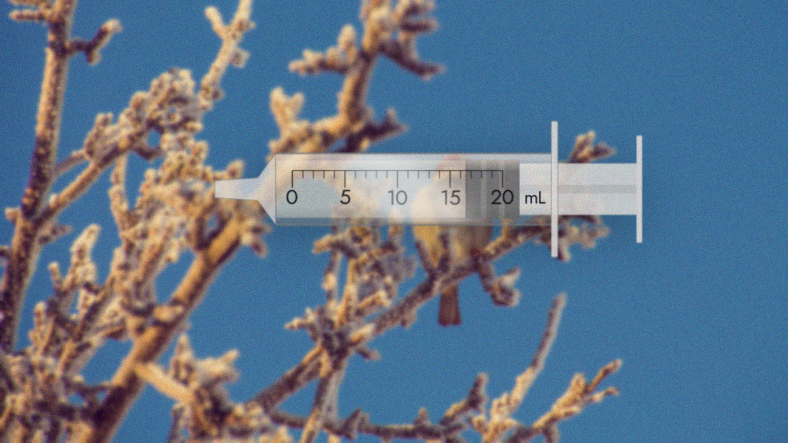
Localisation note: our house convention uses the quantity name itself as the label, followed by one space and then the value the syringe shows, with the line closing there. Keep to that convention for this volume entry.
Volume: 16.5 mL
